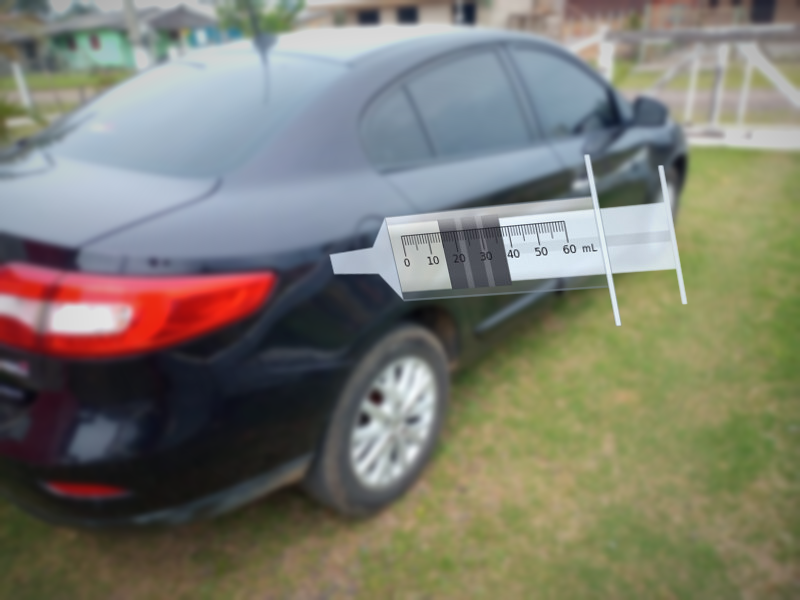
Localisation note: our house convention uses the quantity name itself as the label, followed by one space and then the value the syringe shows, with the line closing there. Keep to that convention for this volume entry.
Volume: 15 mL
